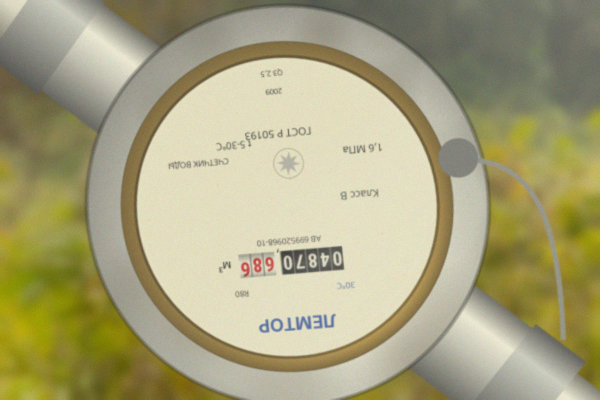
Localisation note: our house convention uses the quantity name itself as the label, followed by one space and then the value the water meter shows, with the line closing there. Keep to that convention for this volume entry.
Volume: 4870.686 m³
